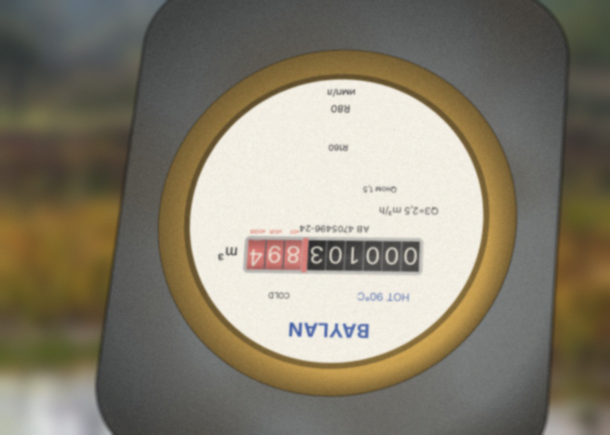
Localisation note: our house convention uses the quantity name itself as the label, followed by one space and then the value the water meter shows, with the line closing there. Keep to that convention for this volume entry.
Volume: 103.894 m³
